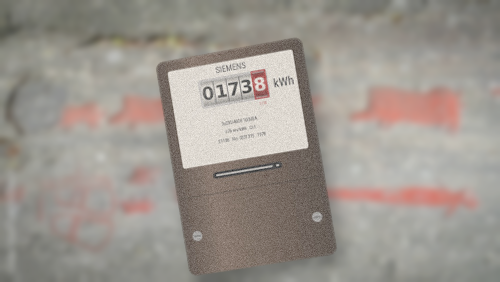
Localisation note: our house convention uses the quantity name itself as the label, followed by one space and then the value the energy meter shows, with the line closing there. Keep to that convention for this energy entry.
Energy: 173.8 kWh
